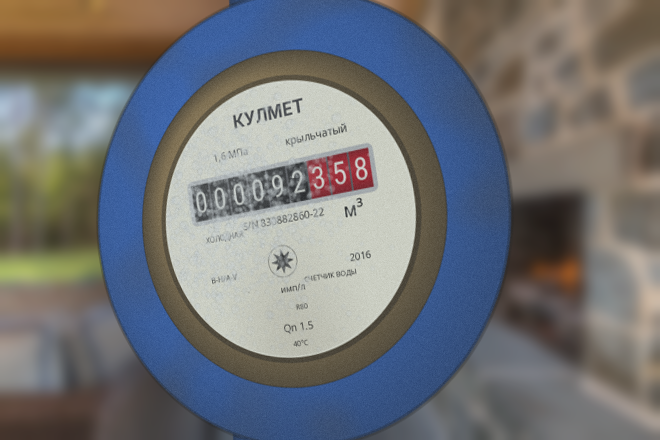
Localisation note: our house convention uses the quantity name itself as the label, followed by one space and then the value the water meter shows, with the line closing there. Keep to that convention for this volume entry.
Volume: 92.358 m³
